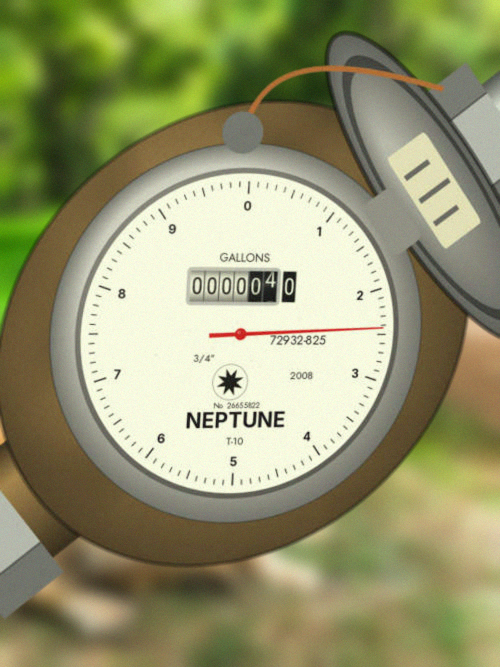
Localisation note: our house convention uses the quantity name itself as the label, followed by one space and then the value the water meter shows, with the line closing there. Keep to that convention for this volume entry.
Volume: 42.4 gal
